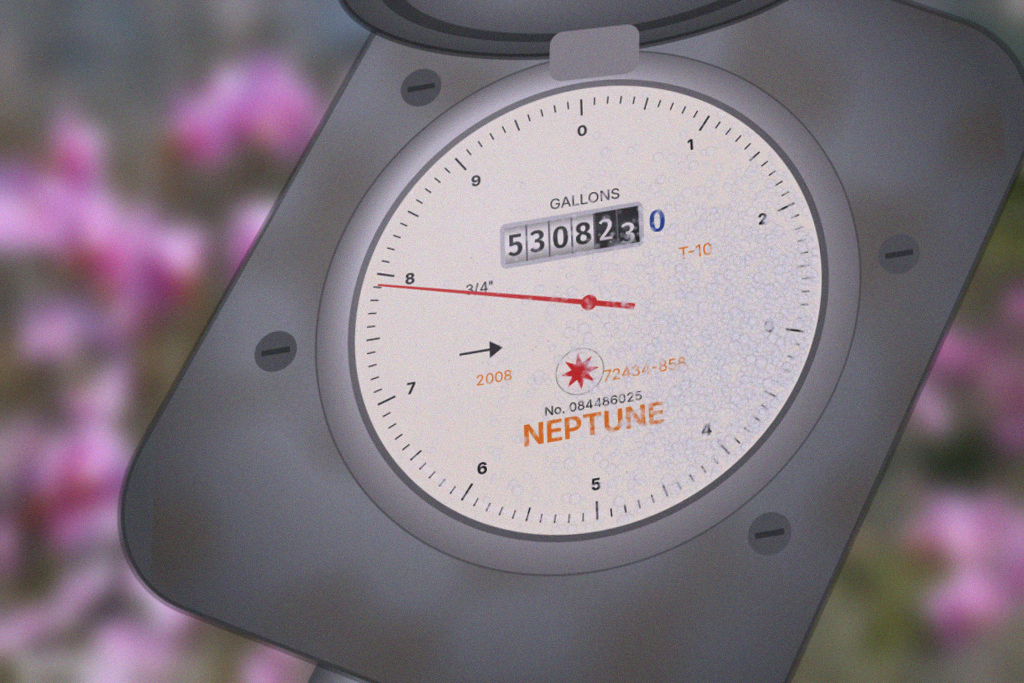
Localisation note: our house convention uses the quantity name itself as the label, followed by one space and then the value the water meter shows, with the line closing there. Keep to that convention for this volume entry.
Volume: 5308227.9 gal
